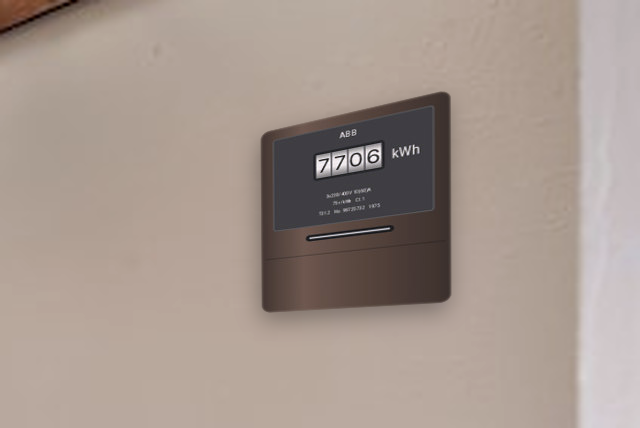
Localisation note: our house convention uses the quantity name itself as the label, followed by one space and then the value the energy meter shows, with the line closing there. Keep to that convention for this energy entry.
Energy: 7706 kWh
